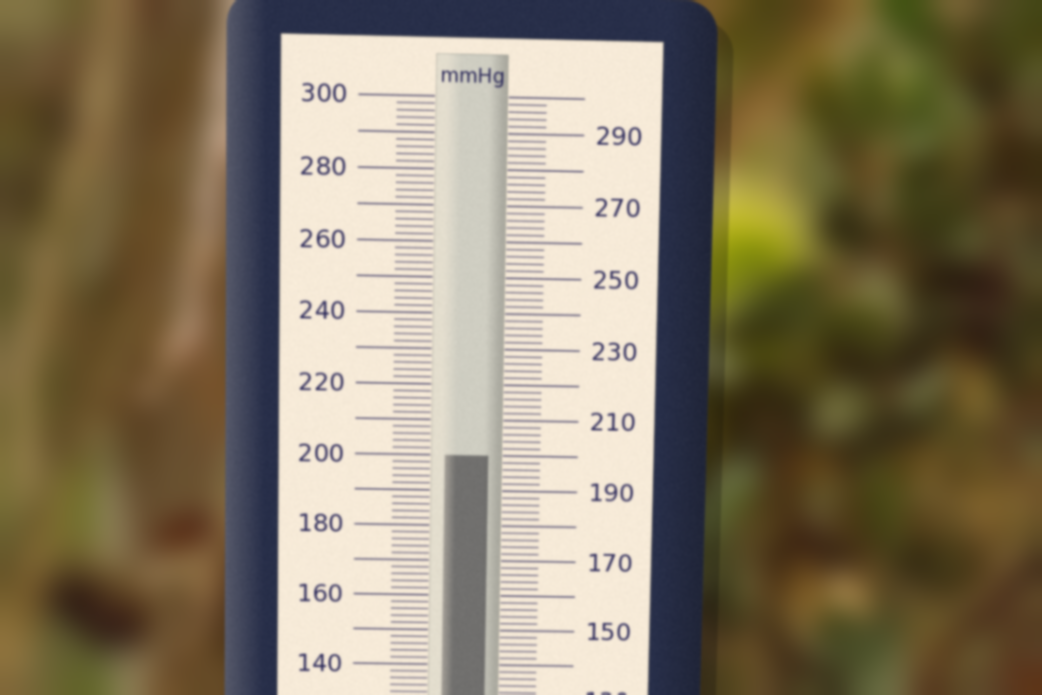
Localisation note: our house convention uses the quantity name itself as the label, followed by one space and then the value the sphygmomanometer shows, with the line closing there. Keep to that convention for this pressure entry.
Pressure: 200 mmHg
